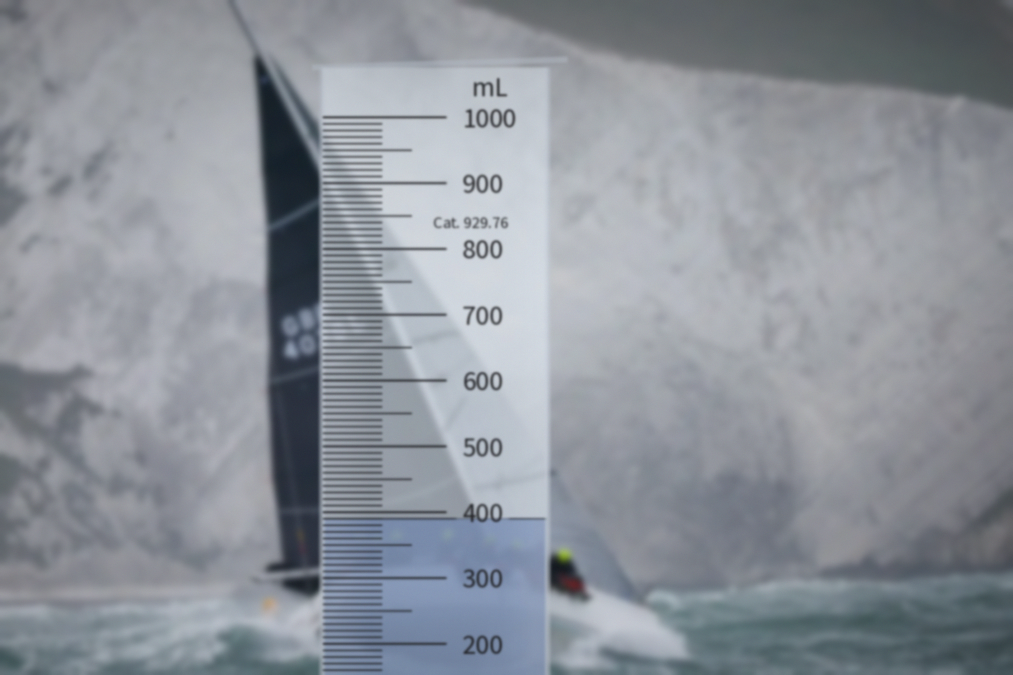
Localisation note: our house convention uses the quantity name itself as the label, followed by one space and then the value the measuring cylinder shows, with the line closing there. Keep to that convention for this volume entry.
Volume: 390 mL
